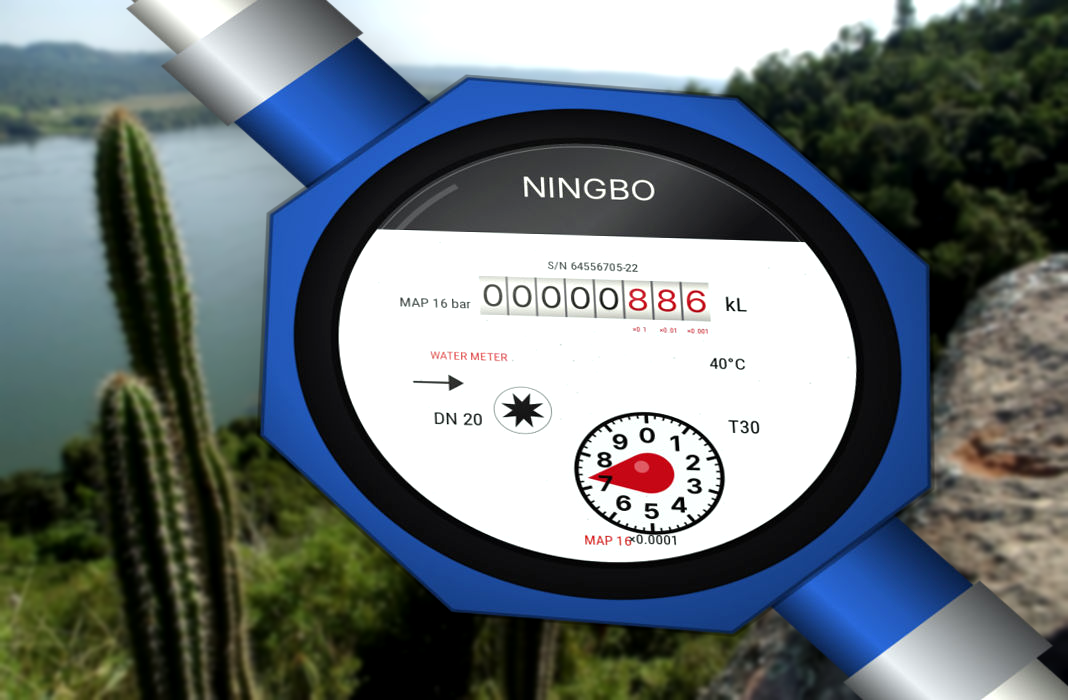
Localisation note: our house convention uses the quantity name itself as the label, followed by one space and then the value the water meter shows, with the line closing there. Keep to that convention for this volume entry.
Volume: 0.8867 kL
